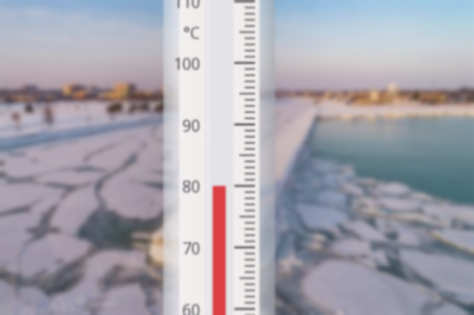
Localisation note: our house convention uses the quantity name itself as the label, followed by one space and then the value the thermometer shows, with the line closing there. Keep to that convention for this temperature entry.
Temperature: 80 °C
